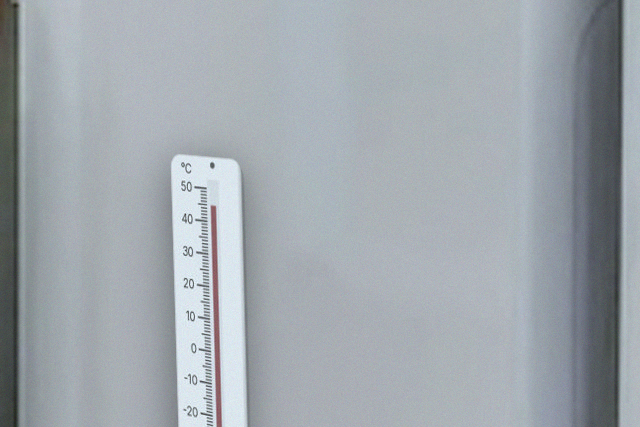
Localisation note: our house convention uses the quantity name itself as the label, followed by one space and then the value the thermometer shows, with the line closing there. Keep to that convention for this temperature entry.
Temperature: 45 °C
